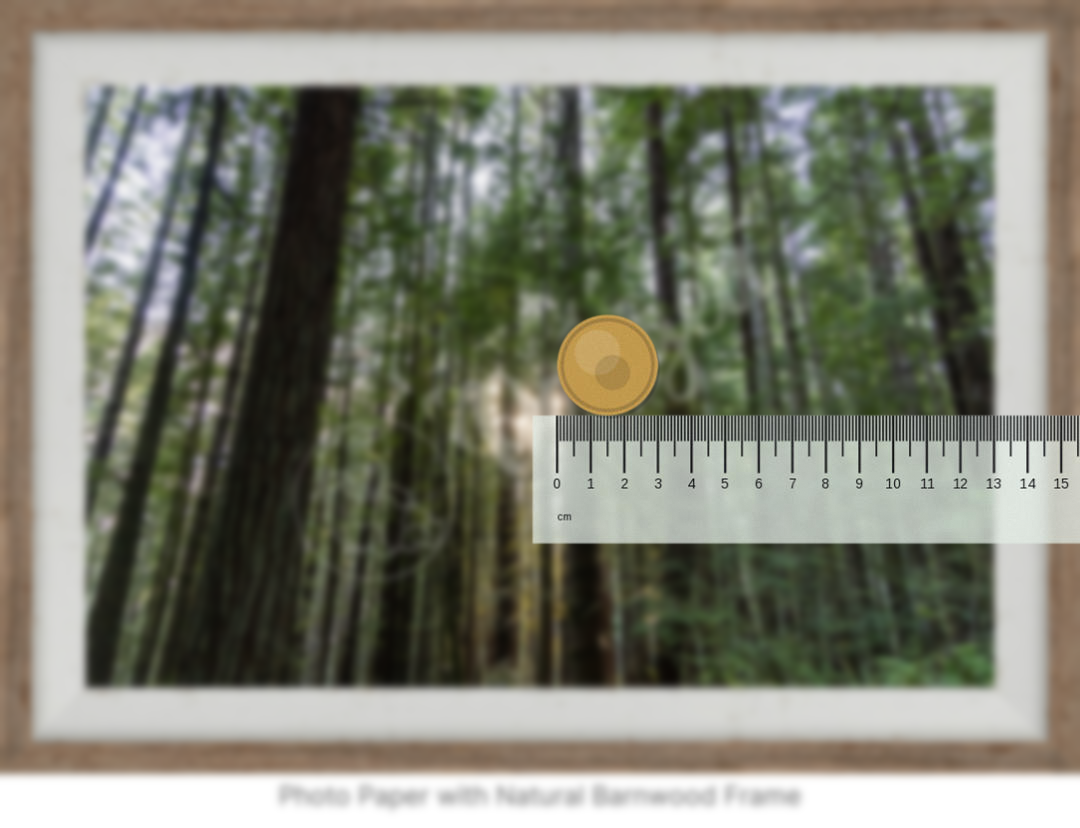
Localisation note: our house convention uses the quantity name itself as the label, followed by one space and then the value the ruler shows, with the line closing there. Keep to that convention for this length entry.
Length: 3 cm
